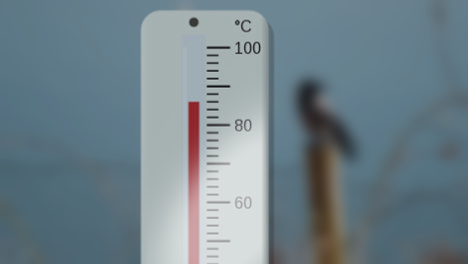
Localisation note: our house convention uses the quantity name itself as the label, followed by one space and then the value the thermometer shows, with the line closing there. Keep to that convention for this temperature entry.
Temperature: 86 °C
